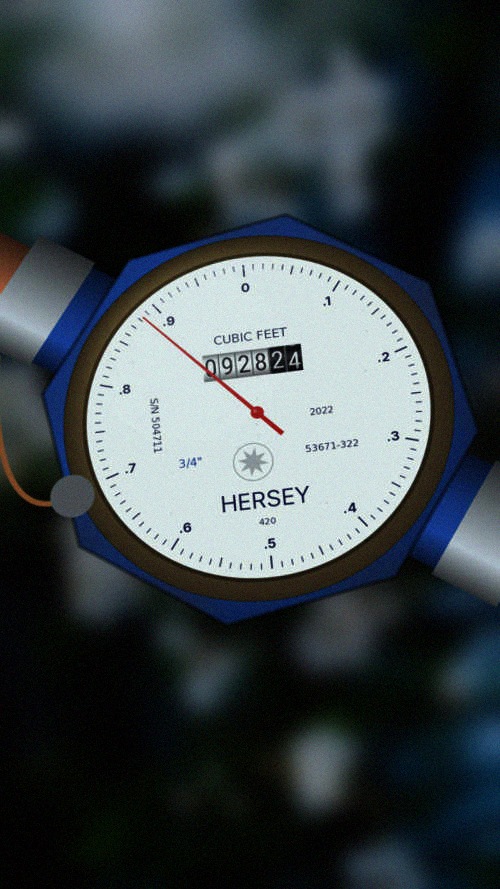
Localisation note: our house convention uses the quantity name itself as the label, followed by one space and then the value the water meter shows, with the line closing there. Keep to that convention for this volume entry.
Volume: 92823.88 ft³
